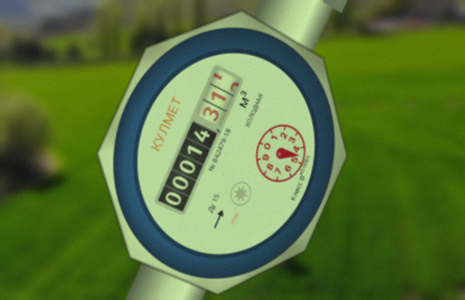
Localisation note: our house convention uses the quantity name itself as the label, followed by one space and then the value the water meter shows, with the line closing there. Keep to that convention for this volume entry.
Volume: 14.3114 m³
